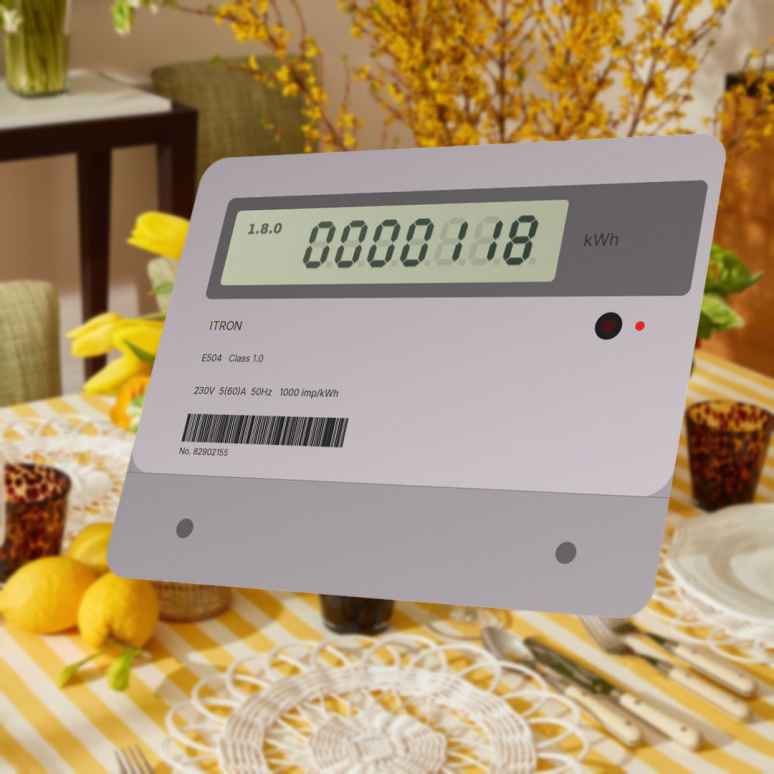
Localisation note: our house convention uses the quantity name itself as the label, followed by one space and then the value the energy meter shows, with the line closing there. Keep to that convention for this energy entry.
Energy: 118 kWh
